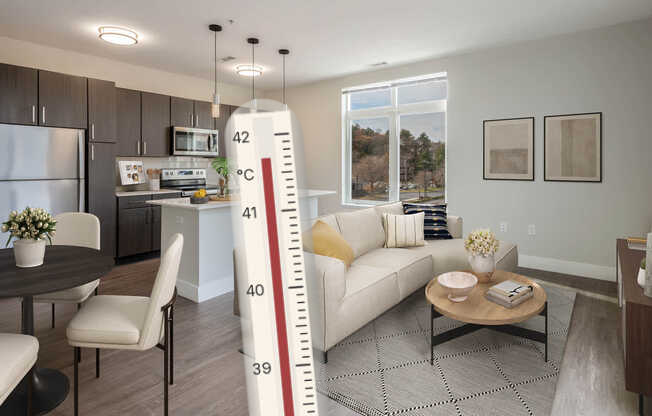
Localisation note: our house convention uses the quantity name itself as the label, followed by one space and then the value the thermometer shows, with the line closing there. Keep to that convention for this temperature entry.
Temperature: 41.7 °C
